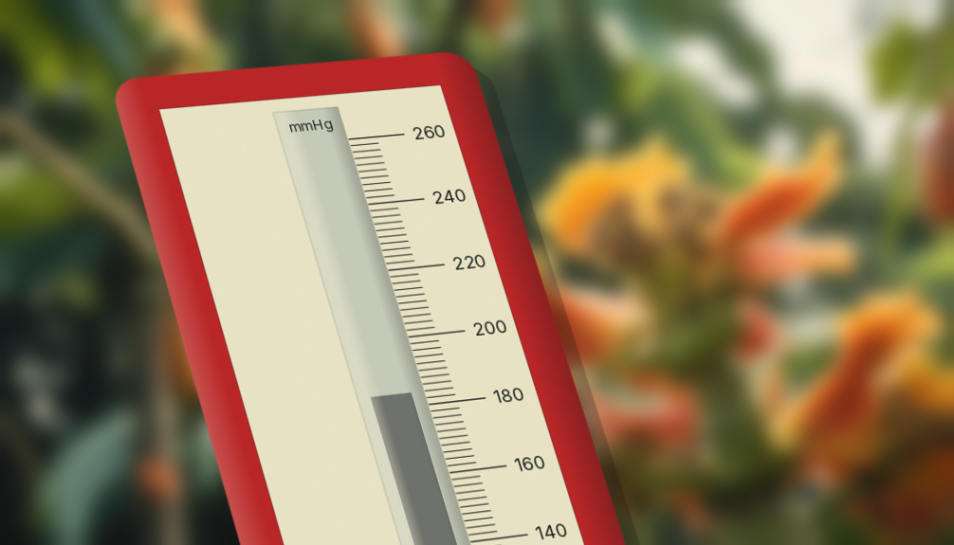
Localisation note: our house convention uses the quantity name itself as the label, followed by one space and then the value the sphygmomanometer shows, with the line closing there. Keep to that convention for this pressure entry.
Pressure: 184 mmHg
